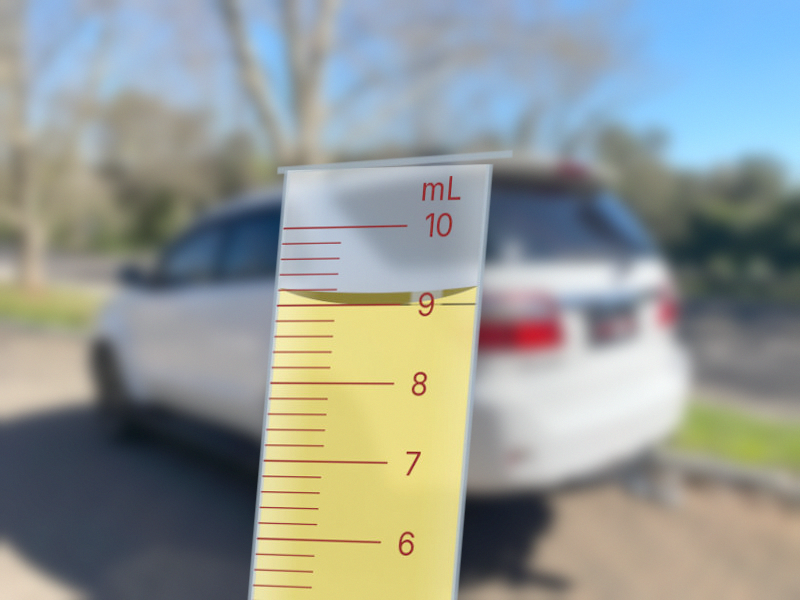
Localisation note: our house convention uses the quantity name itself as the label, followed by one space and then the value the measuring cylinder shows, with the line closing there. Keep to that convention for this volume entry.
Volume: 9 mL
